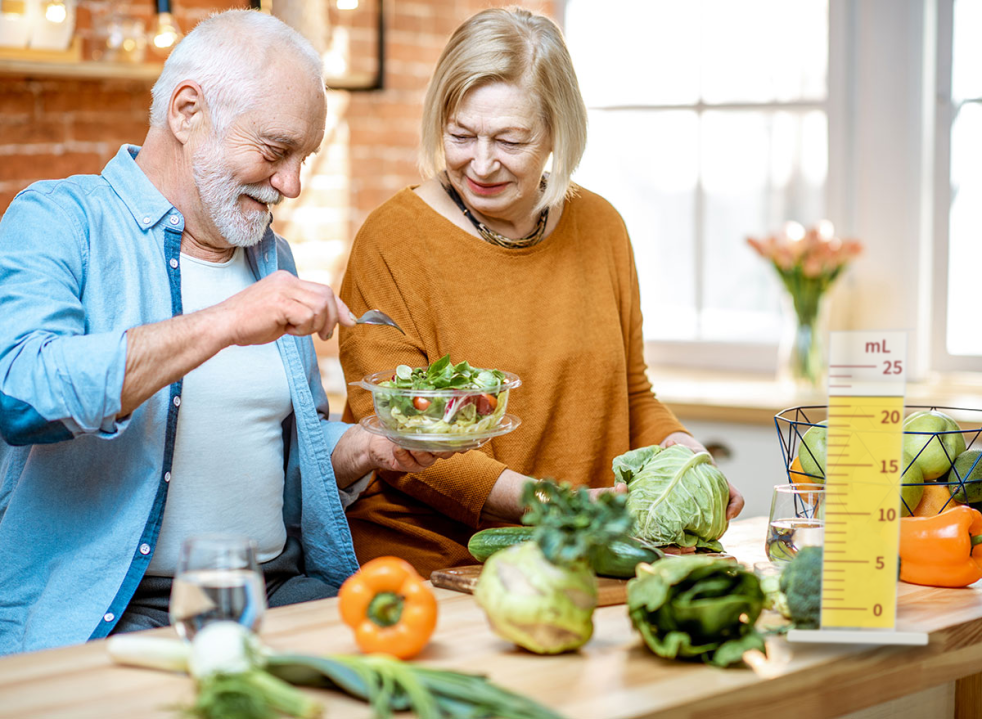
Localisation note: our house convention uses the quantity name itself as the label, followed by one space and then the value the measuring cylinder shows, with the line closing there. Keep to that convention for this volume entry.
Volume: 22 mL
